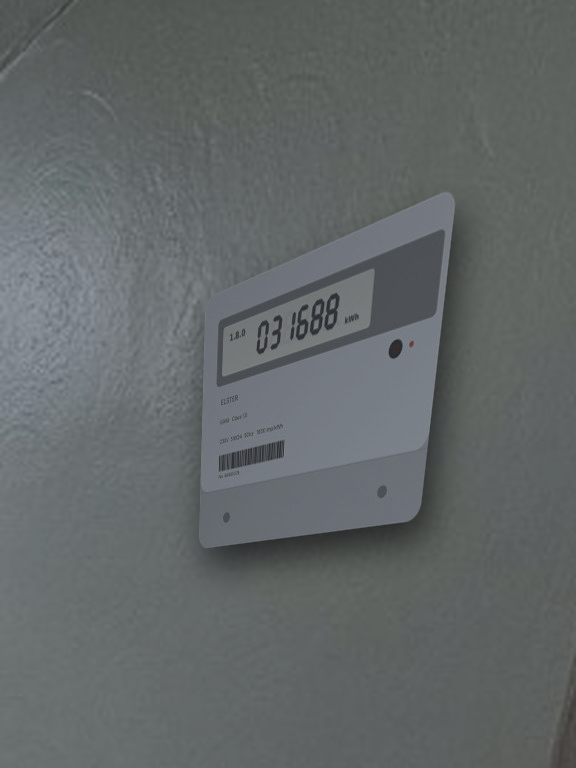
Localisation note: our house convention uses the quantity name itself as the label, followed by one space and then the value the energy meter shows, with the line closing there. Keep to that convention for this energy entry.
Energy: 31688 kWh
